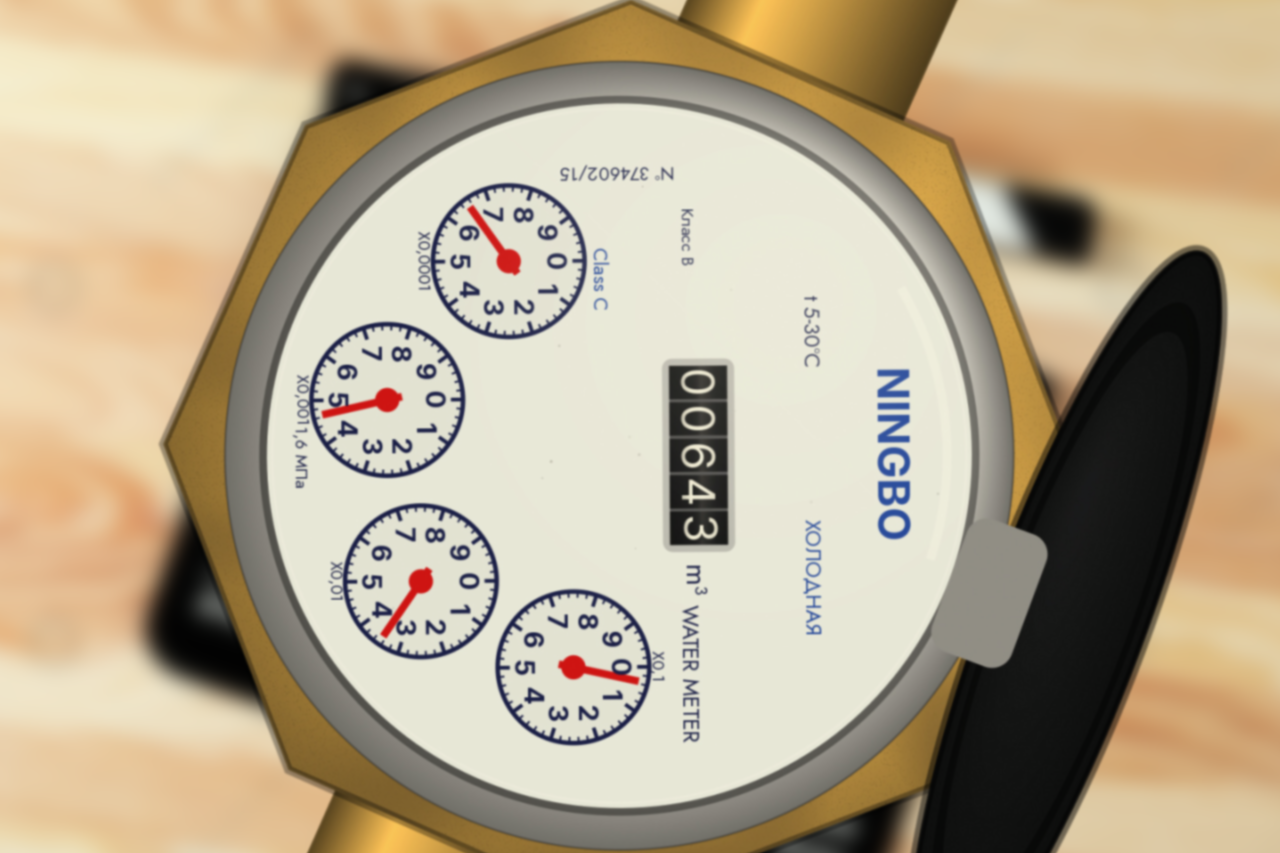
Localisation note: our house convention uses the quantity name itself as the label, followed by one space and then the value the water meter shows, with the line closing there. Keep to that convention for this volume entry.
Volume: 643.0346 m³
